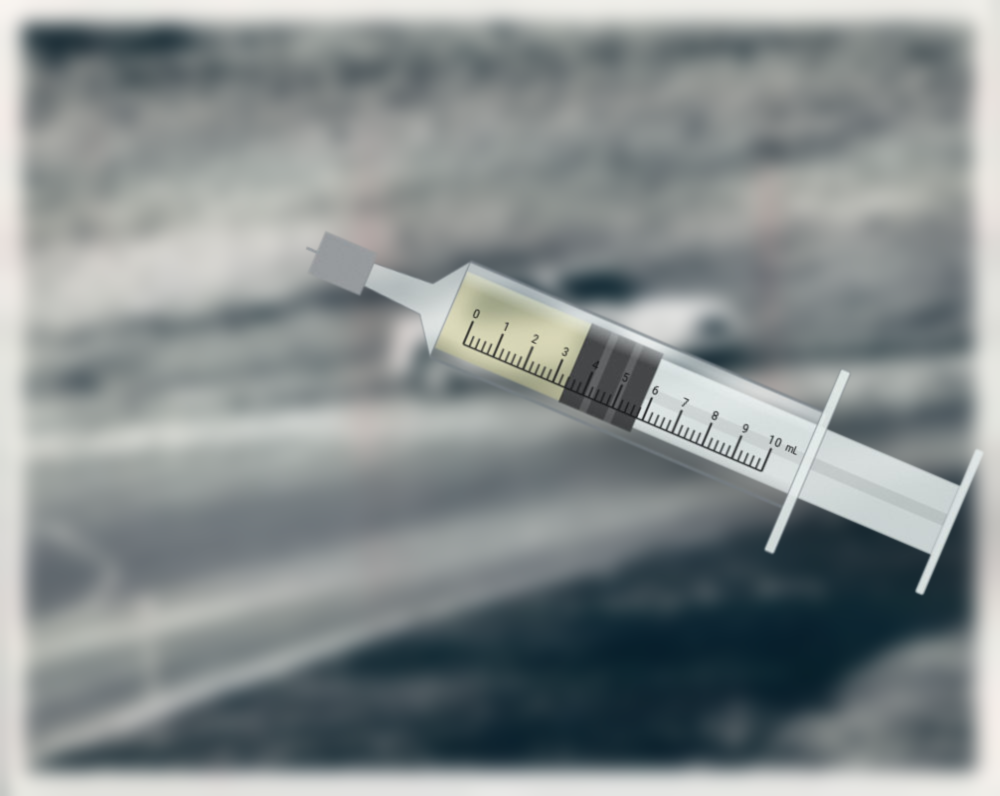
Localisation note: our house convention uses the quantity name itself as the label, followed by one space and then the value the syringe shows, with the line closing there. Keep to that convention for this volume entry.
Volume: 3.4 mL
